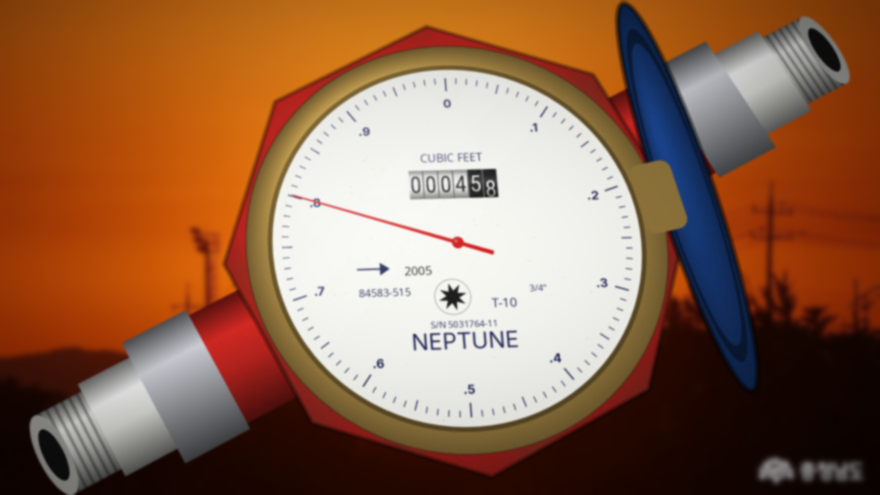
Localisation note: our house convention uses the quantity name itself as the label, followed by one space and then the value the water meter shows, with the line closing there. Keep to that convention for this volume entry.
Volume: 457.80 ft³
